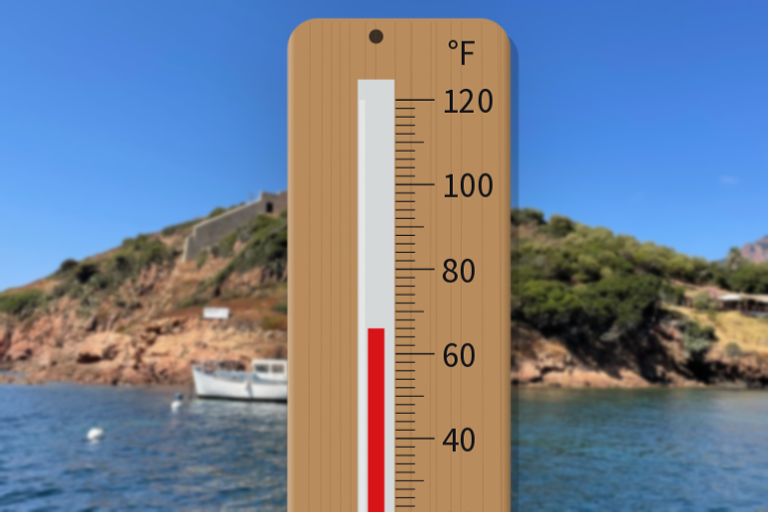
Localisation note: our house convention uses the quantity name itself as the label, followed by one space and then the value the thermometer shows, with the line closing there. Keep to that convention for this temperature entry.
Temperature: 66 °F
